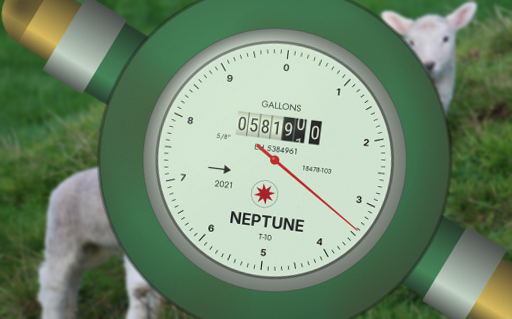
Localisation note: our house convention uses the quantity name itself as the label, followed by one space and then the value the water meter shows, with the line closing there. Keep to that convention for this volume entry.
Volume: 581903.4 gal
